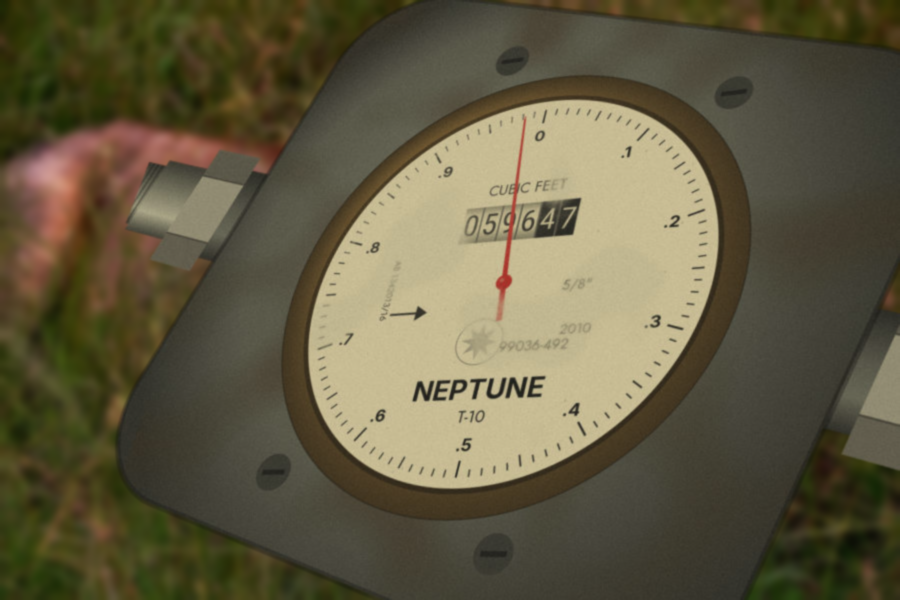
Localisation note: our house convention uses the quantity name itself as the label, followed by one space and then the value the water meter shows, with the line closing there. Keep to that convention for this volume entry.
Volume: 59646.98 ft³
